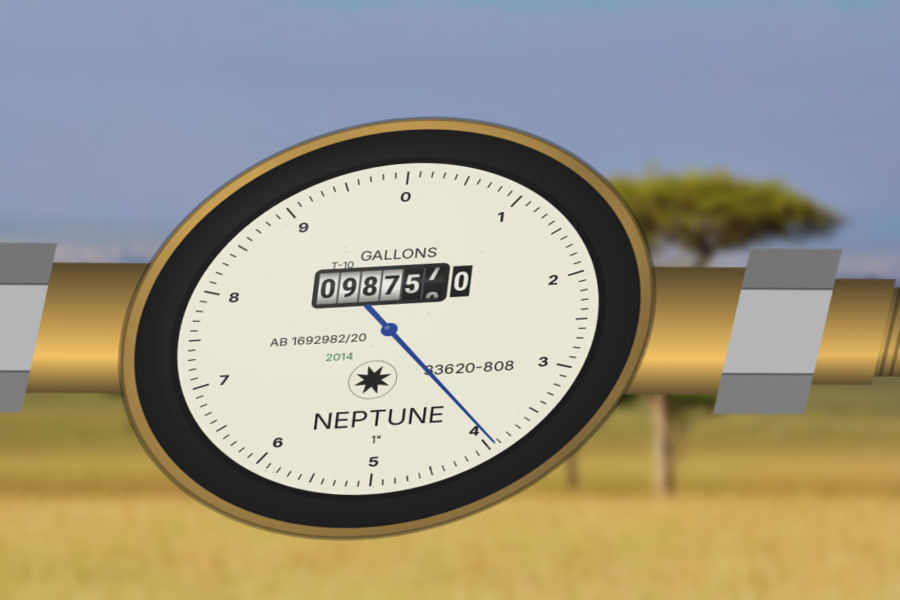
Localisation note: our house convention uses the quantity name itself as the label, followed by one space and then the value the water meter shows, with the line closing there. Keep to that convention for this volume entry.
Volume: 987573.9 gal
